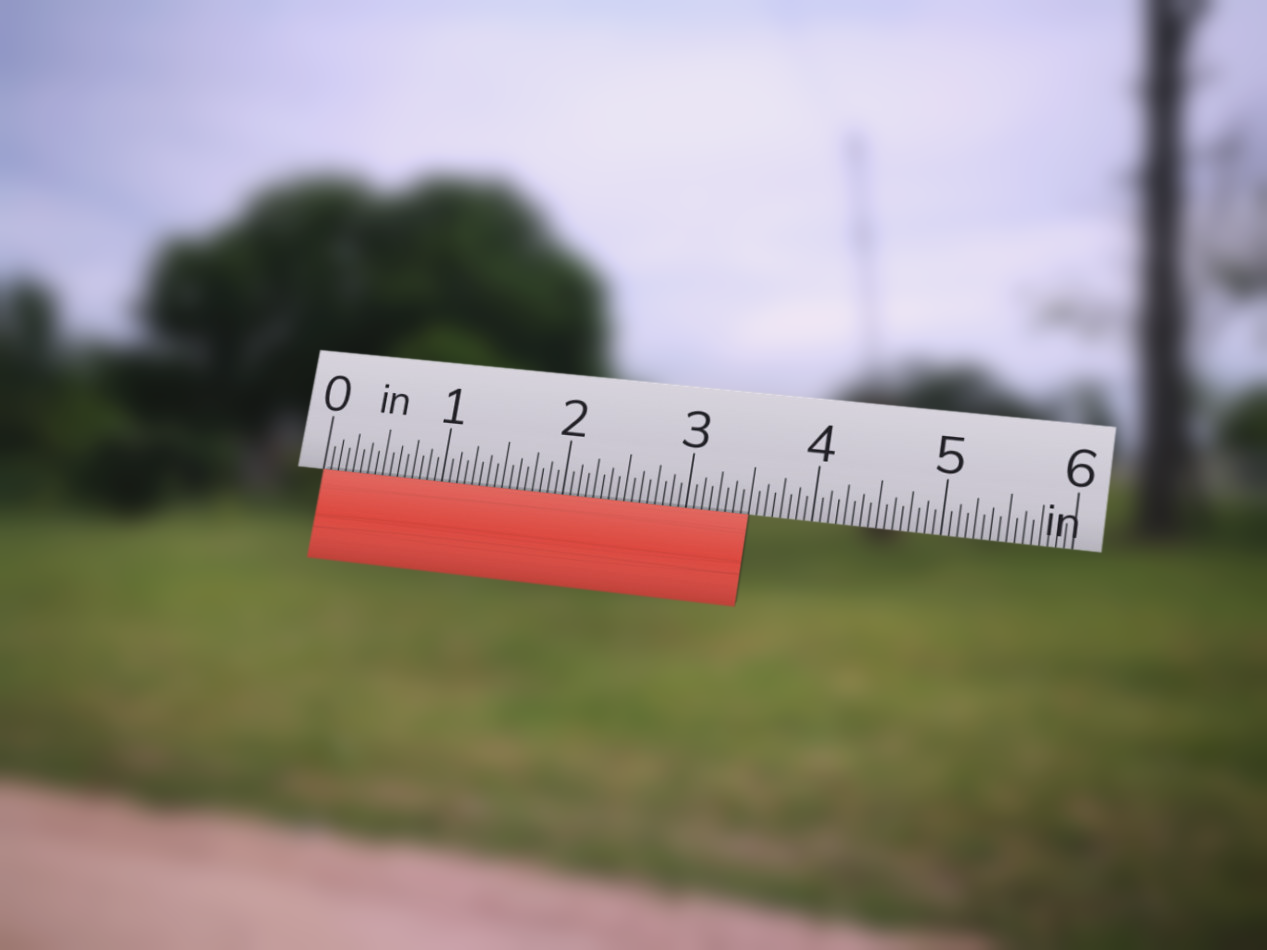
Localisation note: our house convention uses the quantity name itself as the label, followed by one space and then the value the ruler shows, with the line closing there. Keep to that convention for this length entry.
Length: 3.5 in
